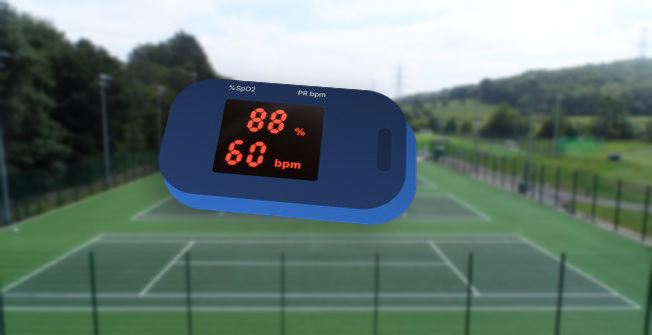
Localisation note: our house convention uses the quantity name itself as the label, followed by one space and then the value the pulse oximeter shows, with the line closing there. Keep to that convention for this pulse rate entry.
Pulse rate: 60 bpm
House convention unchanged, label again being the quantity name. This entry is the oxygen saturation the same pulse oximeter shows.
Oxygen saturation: 88 %
